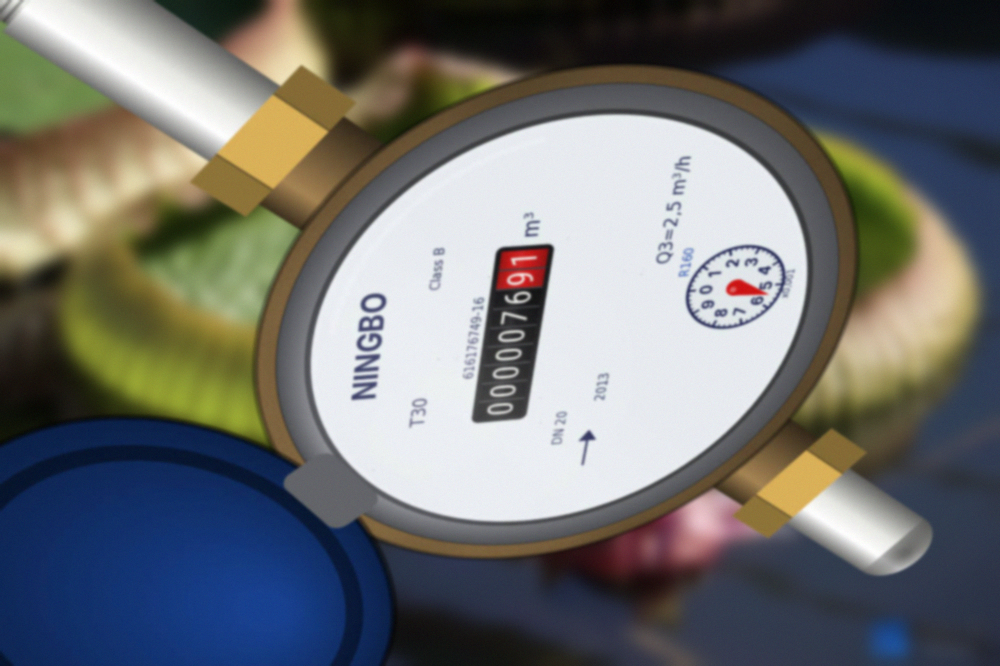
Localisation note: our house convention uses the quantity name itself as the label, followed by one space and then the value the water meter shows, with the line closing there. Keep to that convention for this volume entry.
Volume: 76.915 m³
